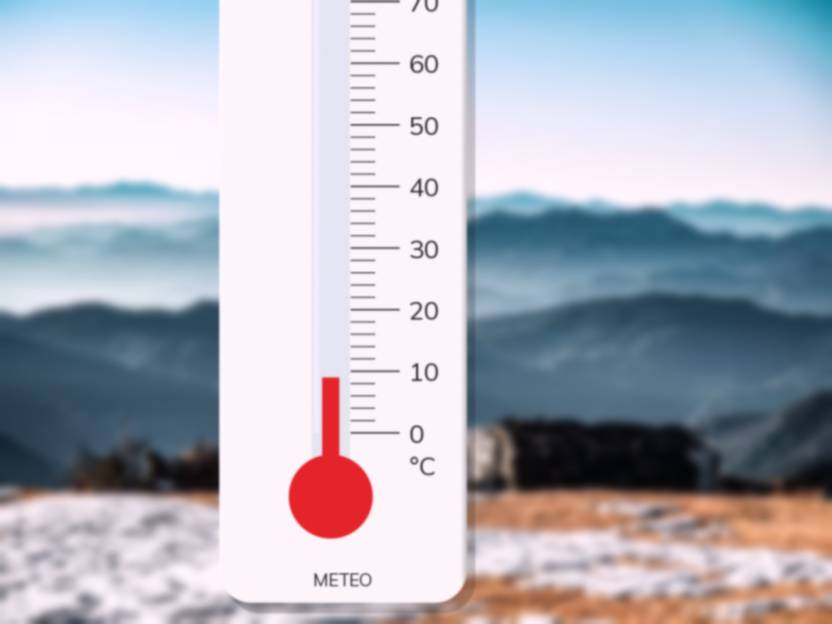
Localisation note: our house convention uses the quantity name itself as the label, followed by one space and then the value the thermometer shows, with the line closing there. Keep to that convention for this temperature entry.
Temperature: 9 °C
